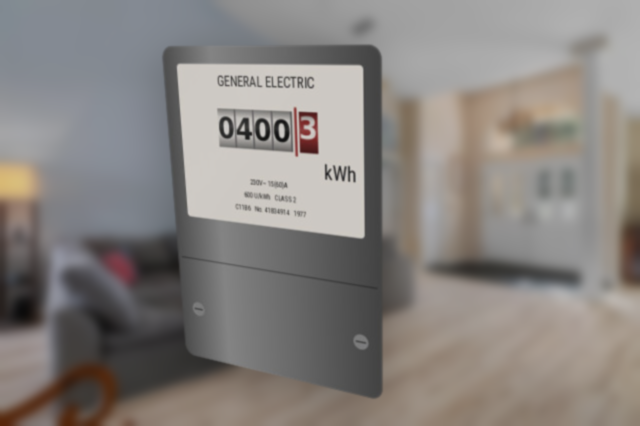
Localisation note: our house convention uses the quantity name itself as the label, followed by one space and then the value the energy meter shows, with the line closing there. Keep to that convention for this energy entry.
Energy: 400.3 kWh
